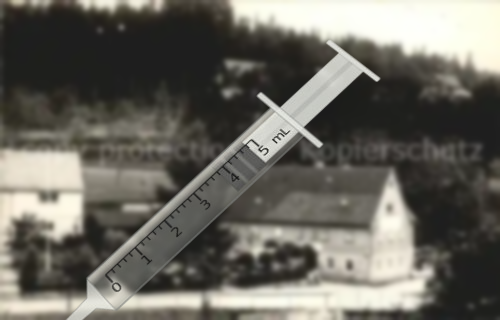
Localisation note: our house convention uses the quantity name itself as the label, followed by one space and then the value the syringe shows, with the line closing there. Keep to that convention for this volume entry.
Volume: 3.8 mL
